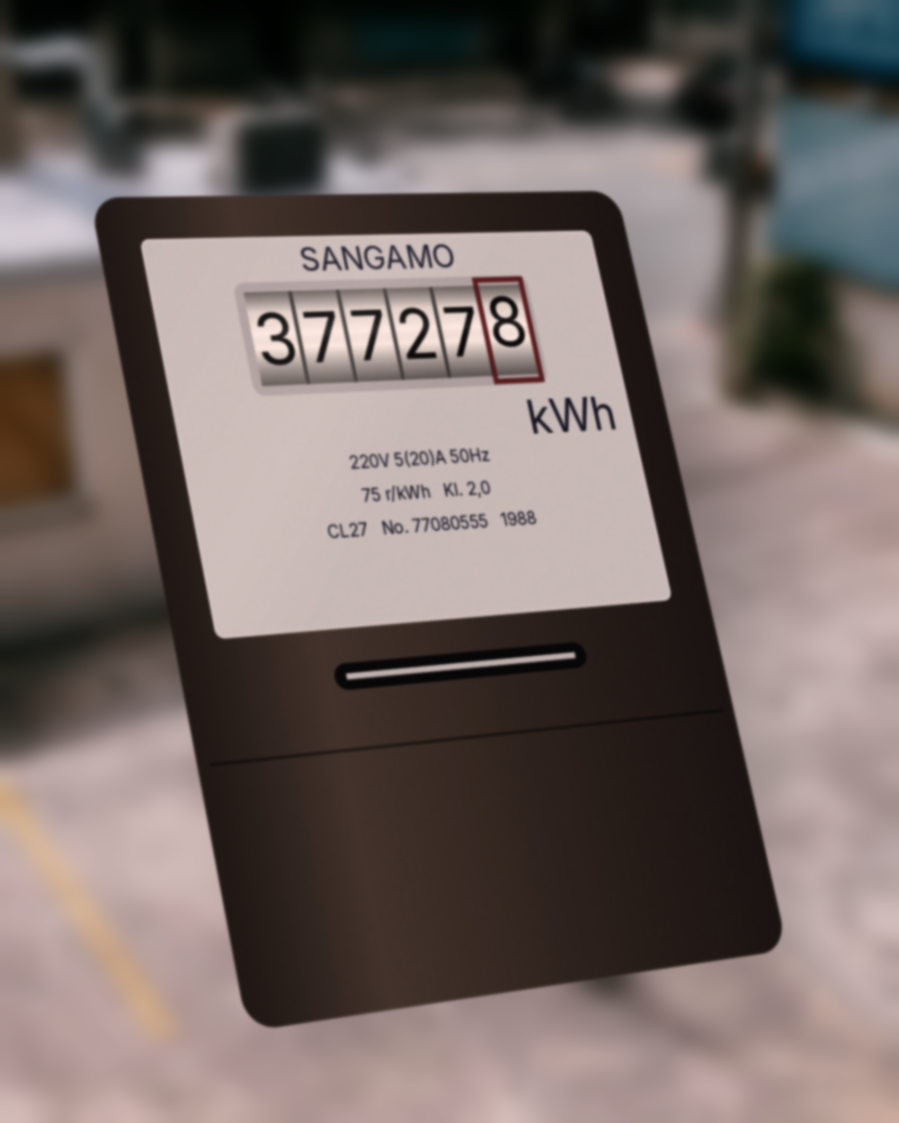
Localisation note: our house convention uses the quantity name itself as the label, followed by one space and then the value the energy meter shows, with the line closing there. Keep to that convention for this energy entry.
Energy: 37727.8 kWh
